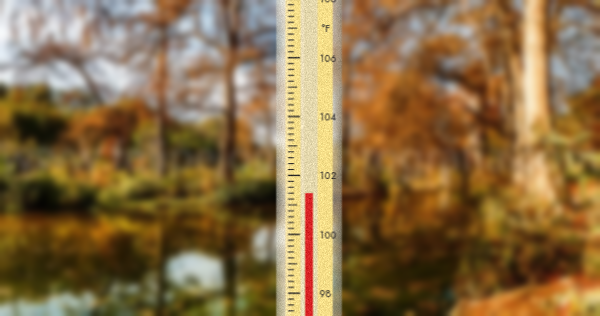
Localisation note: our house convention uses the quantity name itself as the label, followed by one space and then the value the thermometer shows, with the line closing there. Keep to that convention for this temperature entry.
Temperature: 101.4 °F
